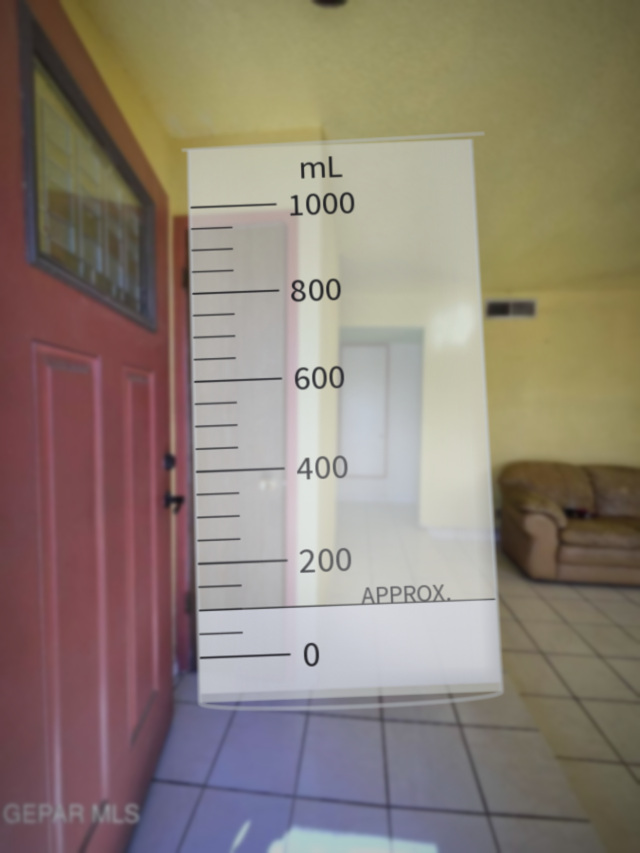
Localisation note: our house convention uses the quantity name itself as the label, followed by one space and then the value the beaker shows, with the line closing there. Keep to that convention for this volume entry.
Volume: 100 mL
